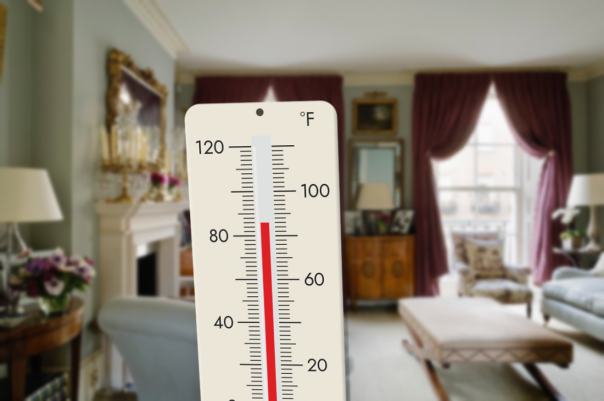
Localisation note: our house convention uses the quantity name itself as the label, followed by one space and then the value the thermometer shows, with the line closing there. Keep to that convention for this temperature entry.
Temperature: 86 °F
